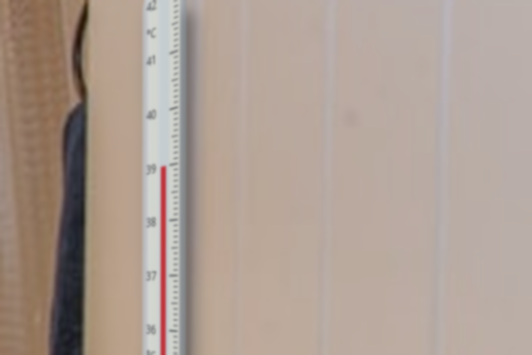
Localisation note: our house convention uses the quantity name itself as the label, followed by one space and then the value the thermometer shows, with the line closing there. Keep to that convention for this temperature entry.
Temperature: 39 °C
